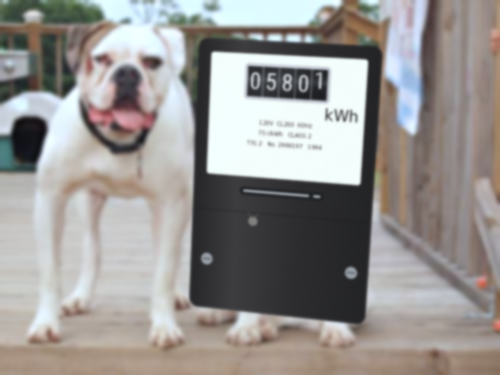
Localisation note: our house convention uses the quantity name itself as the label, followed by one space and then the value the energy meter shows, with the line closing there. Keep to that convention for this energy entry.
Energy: 5801 kWh
